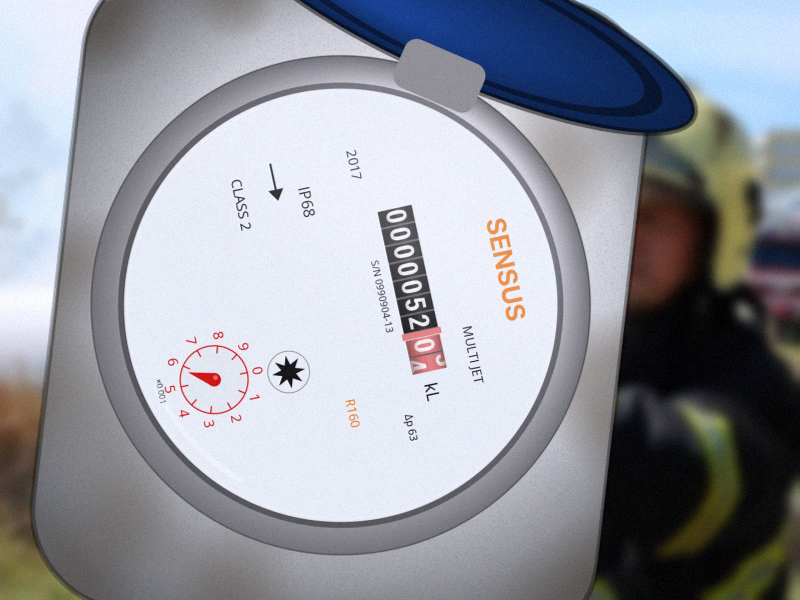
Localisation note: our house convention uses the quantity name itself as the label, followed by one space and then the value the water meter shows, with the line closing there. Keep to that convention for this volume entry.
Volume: 52.035 kL
